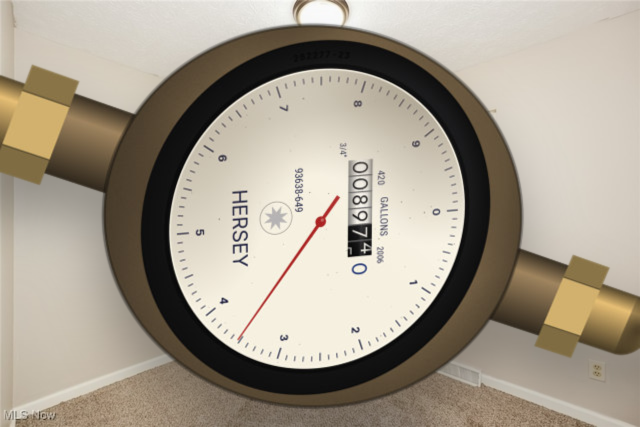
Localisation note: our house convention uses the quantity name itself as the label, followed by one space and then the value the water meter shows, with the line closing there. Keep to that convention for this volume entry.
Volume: 89743.5 gal
